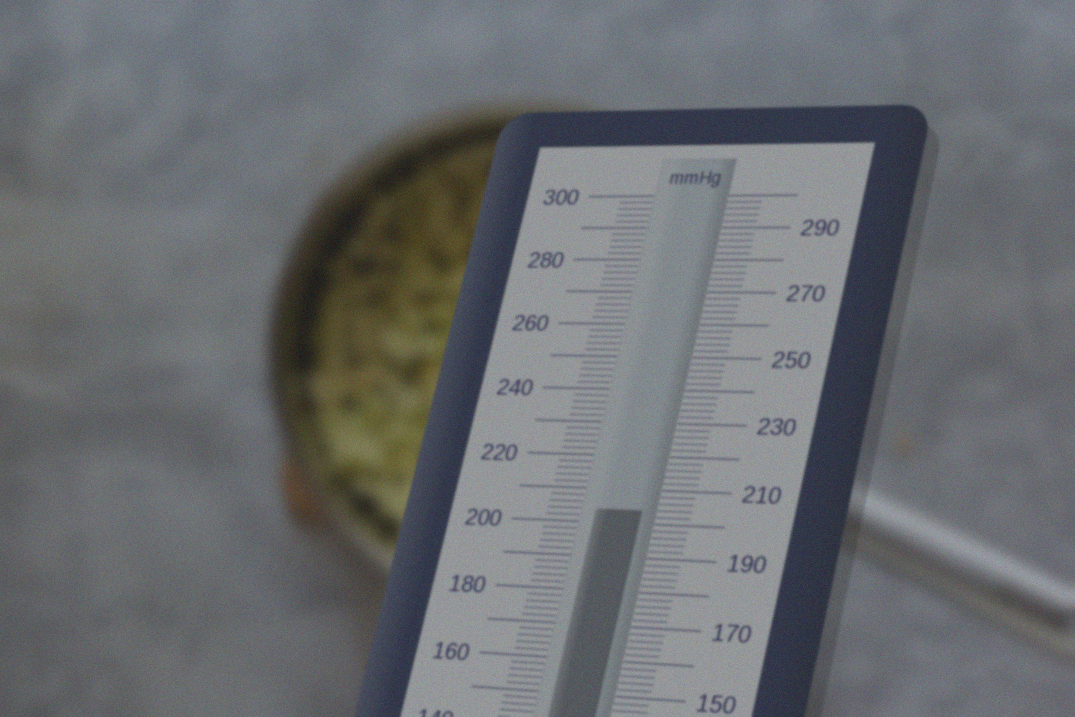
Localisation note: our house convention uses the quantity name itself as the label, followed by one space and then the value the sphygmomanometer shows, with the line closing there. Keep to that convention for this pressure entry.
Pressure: 204 mmHg
